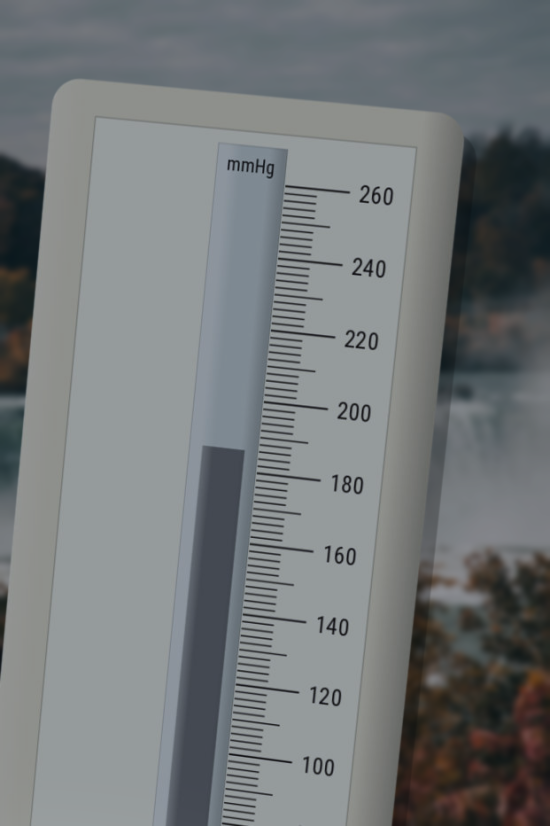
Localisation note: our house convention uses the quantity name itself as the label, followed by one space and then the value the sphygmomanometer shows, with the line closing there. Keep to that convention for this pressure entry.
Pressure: 186 mmHg
